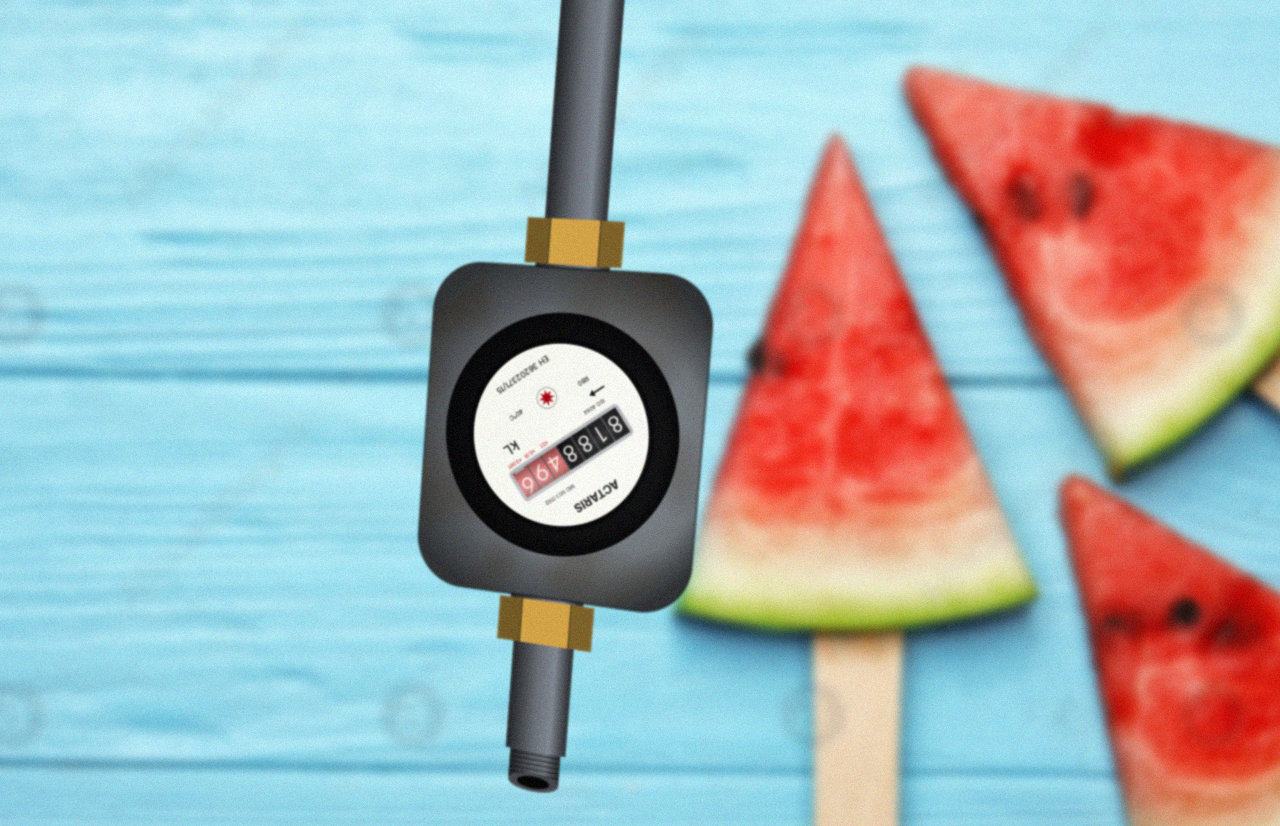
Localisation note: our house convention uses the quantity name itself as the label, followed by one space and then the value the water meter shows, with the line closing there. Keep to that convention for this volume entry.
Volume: 8188.496 kL
